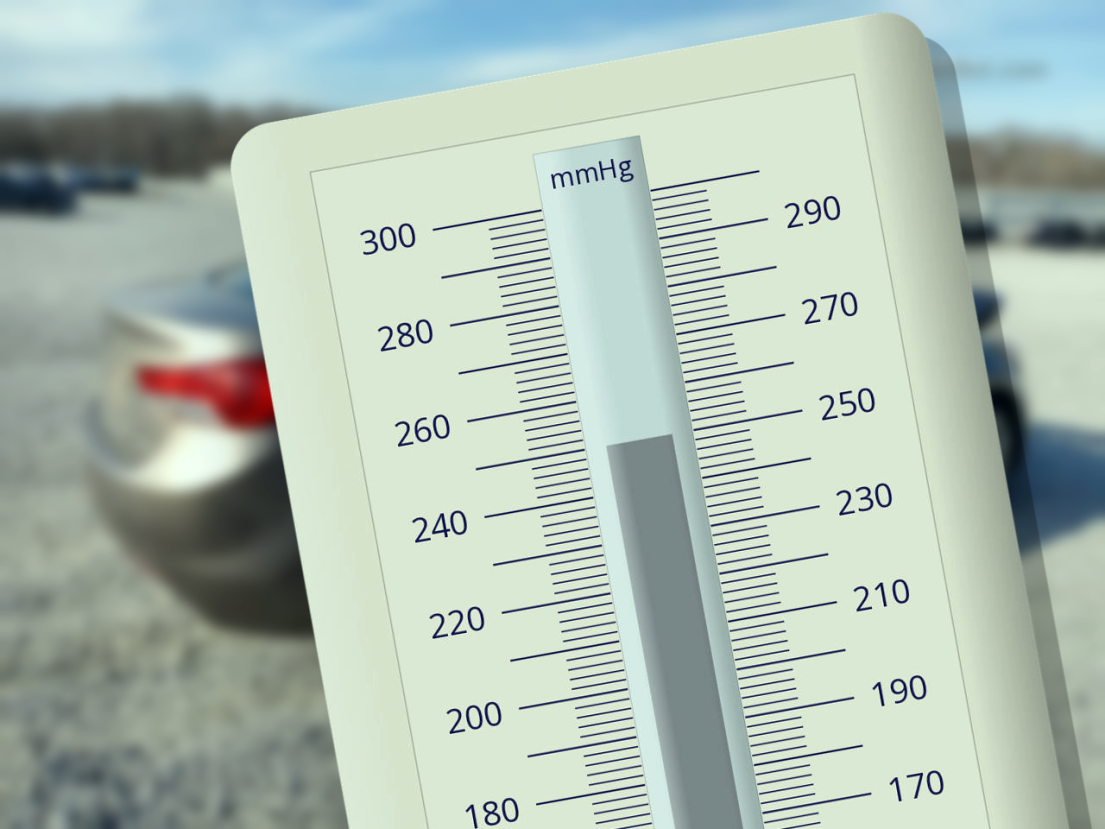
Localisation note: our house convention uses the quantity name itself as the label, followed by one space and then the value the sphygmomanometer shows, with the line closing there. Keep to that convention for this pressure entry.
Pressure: 250 mmHg
